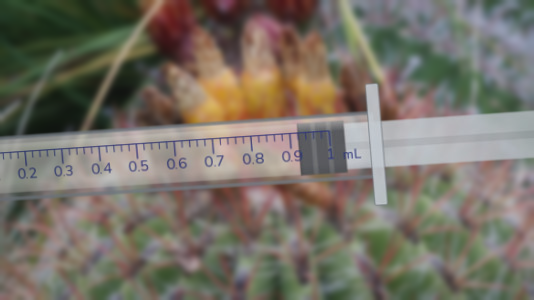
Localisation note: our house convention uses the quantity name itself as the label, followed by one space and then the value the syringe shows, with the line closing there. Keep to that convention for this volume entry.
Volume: 0.92 mL
